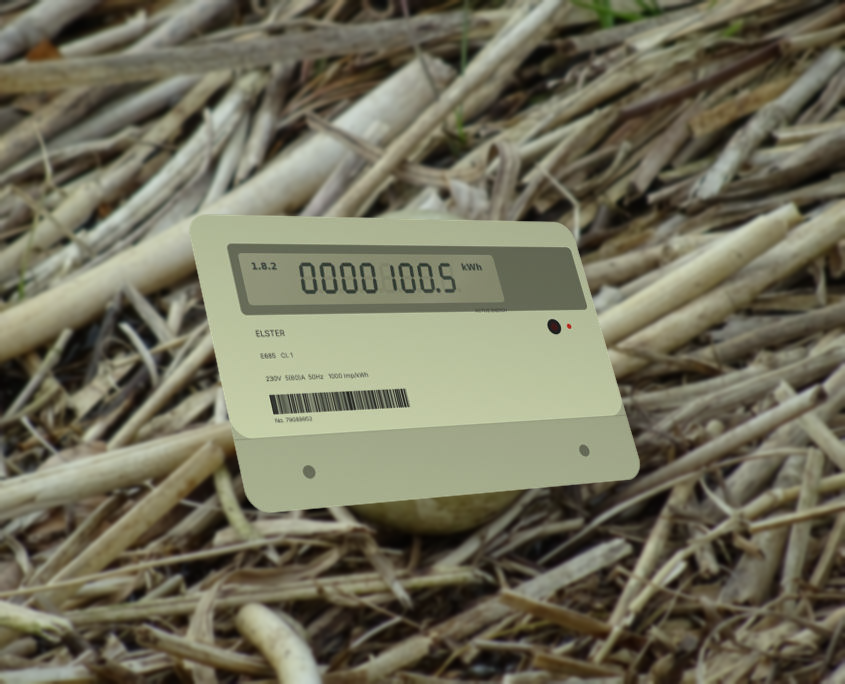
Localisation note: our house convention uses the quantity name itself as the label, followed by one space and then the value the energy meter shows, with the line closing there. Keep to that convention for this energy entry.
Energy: 100.5 kWh
